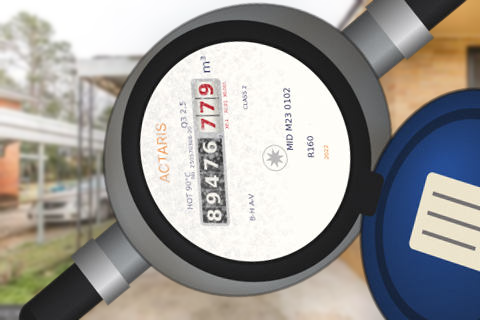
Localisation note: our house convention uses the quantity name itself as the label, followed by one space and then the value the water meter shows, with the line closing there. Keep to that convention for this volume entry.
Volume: 89476.779 m³
